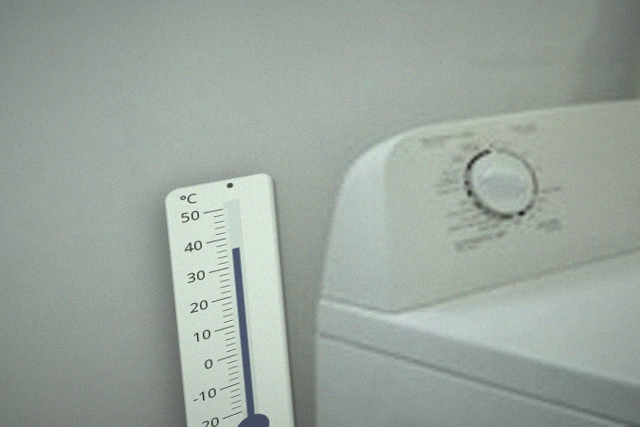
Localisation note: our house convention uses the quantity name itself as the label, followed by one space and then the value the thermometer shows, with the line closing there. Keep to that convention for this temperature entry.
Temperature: 36 °C
